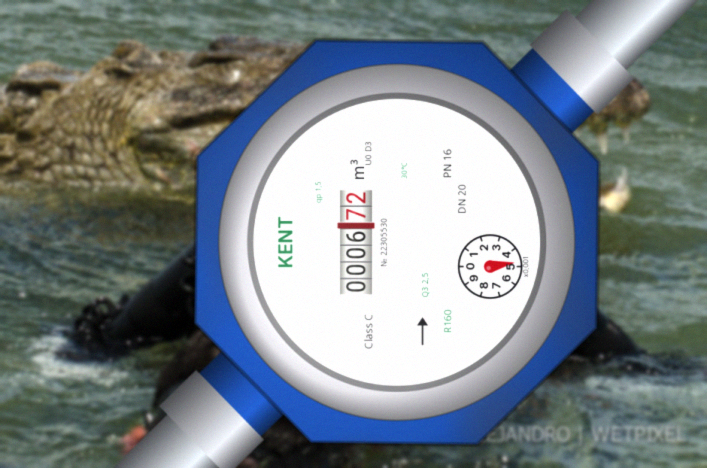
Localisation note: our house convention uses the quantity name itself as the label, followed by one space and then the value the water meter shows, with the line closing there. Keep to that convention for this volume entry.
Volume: 6.724 m³
